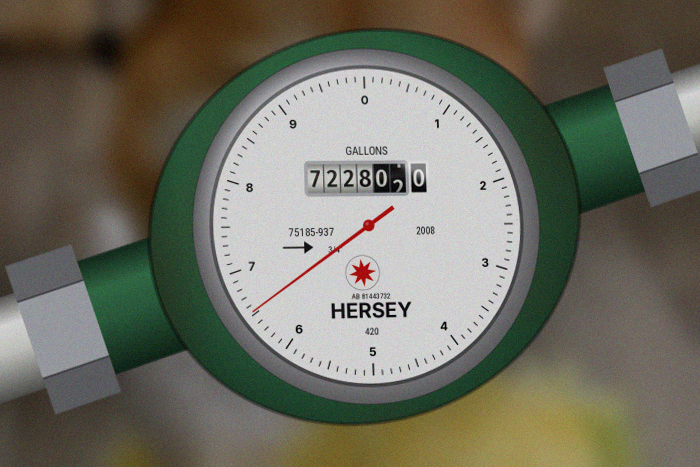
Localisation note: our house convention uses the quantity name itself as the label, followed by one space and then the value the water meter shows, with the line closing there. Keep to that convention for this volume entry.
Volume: 7228016.5 gal
